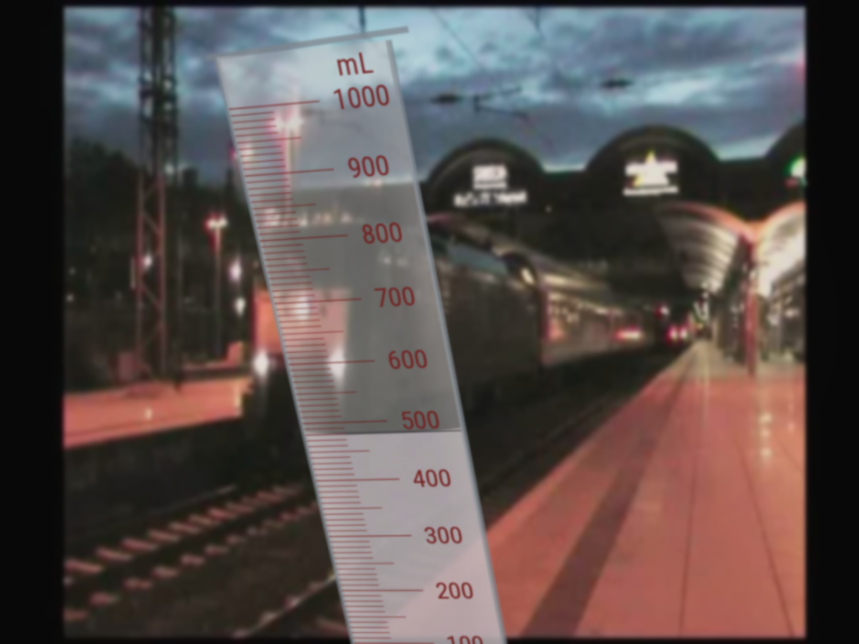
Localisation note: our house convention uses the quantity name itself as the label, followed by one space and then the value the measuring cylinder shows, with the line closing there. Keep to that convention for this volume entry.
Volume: 480 mL
